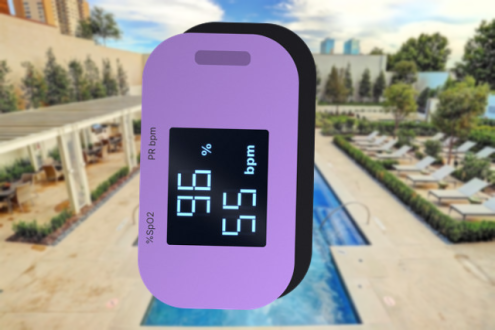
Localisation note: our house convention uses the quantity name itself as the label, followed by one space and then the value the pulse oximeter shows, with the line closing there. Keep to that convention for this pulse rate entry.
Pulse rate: 55 bpm
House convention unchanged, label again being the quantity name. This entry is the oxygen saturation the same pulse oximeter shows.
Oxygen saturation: 96 %
